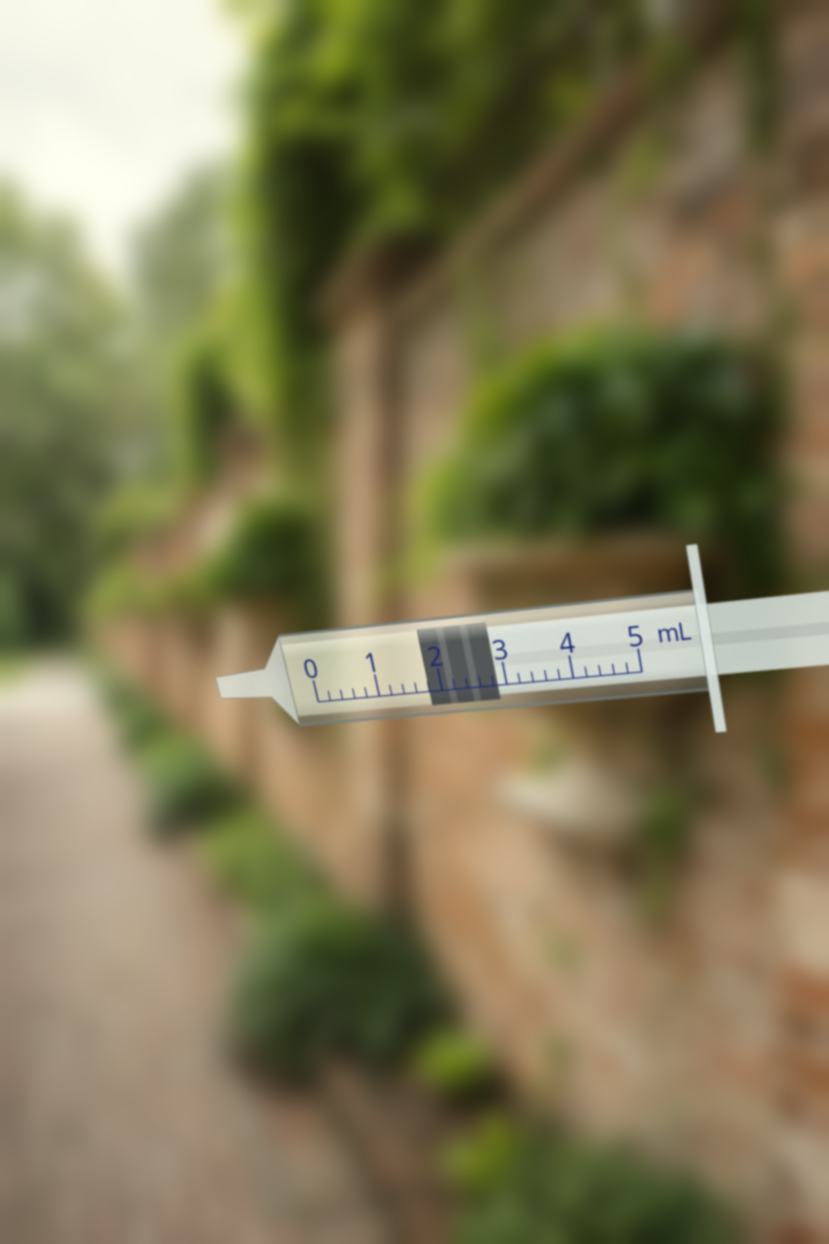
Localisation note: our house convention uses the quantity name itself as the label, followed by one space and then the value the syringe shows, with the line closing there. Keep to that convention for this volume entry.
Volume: 1.8 mL
